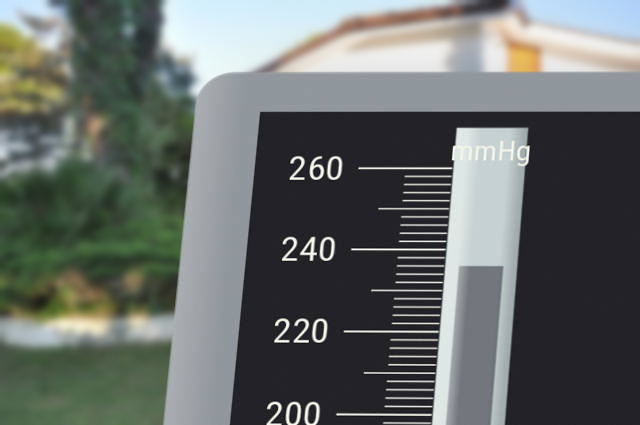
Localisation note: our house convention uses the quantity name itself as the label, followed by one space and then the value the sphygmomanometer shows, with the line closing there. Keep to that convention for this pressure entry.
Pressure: 236 mmHg
